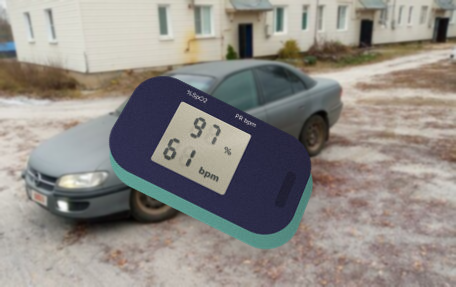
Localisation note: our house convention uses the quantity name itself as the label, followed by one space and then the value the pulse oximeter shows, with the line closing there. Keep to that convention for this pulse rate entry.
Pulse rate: 61 bpm
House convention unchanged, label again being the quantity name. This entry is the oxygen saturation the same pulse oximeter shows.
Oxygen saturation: 97 %
